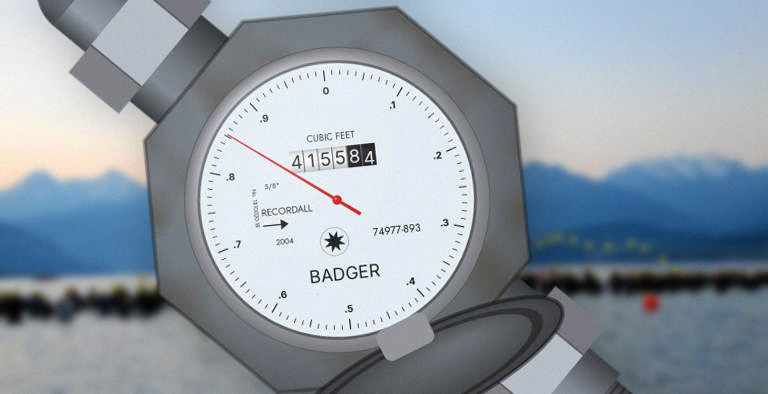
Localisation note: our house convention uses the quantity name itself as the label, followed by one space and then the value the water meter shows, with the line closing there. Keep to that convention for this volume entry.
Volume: 415583.85 ft³
